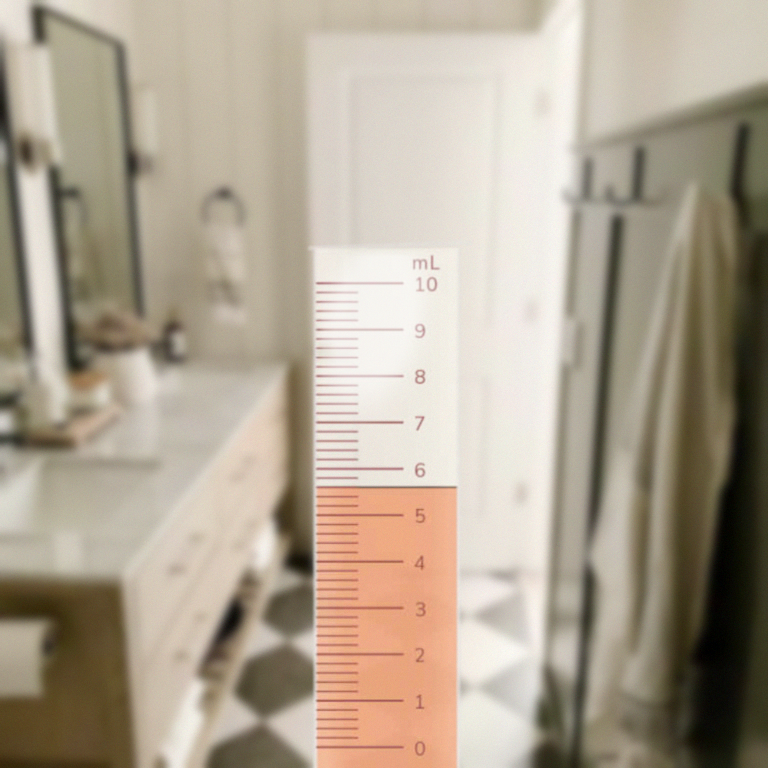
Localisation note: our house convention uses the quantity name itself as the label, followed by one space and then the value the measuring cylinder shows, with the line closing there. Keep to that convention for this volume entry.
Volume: 5.6 mL
